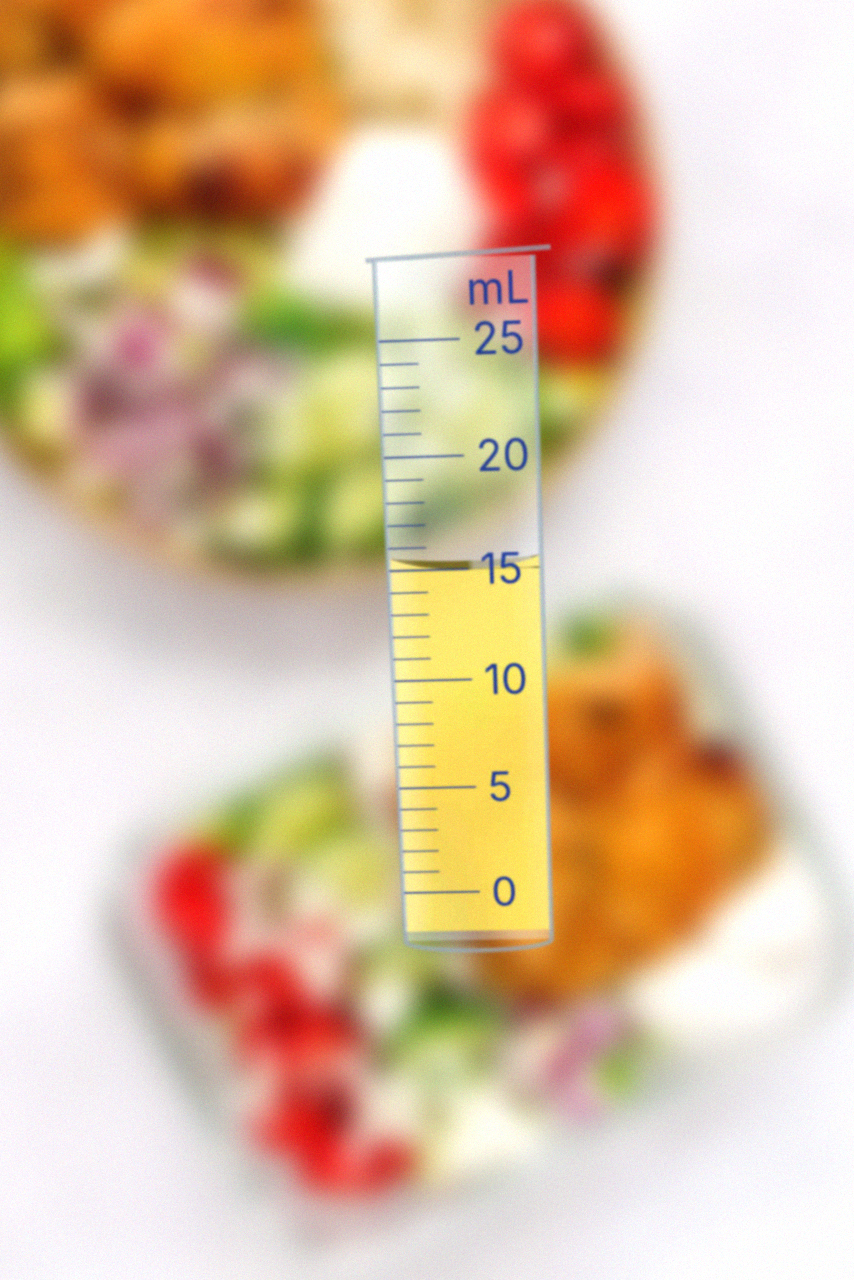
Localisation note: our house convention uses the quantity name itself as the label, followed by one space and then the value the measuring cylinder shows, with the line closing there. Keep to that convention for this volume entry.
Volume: 15 mL
